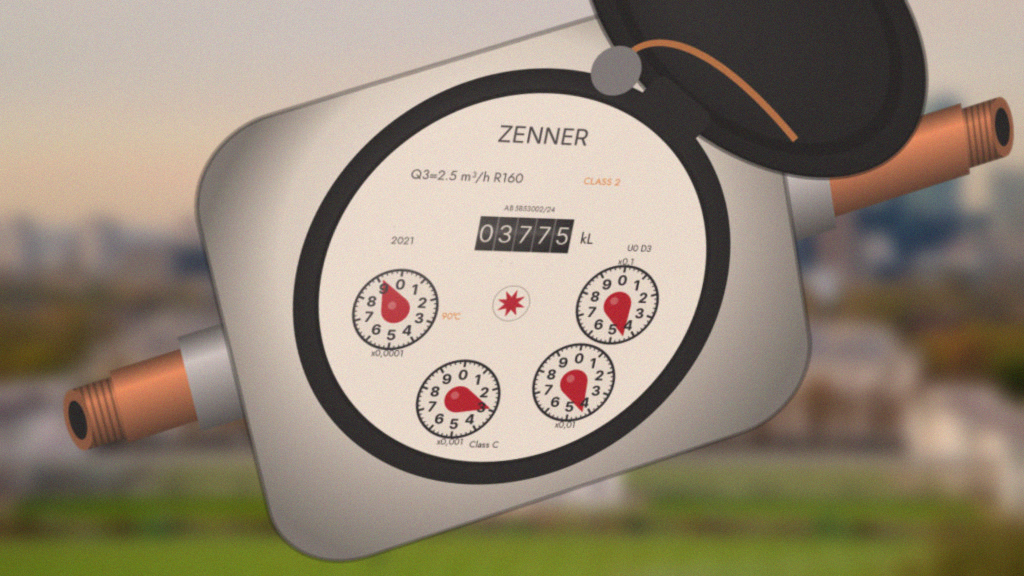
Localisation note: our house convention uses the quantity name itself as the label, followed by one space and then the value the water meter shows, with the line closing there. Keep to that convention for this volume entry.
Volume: 3775.4429 kL
